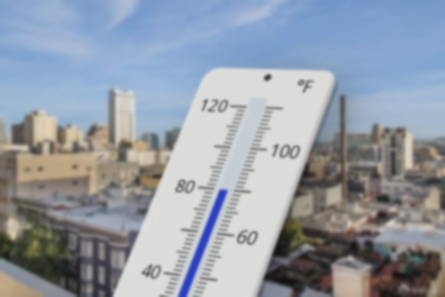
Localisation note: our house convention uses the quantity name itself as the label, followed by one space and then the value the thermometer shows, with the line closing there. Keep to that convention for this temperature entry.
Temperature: 80 °F
